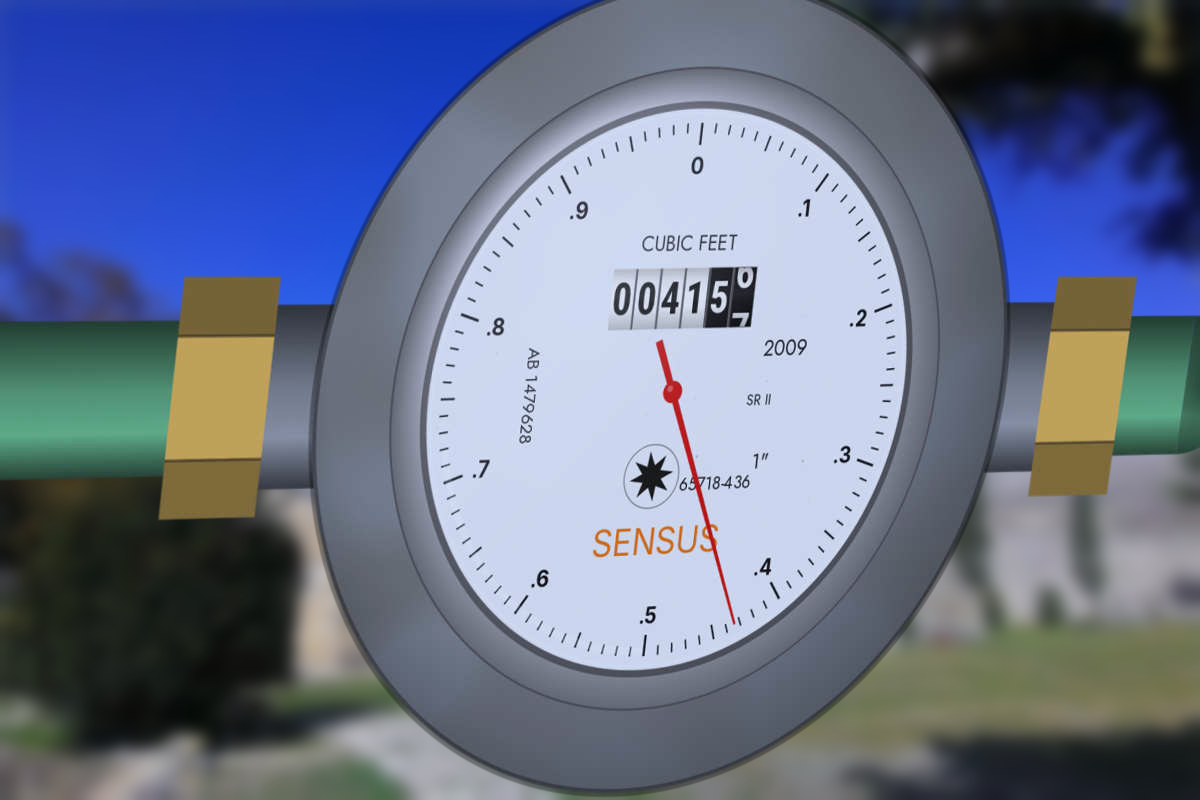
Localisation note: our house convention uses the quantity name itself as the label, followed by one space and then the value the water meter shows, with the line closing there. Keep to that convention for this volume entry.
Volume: 4156.43 ft³
